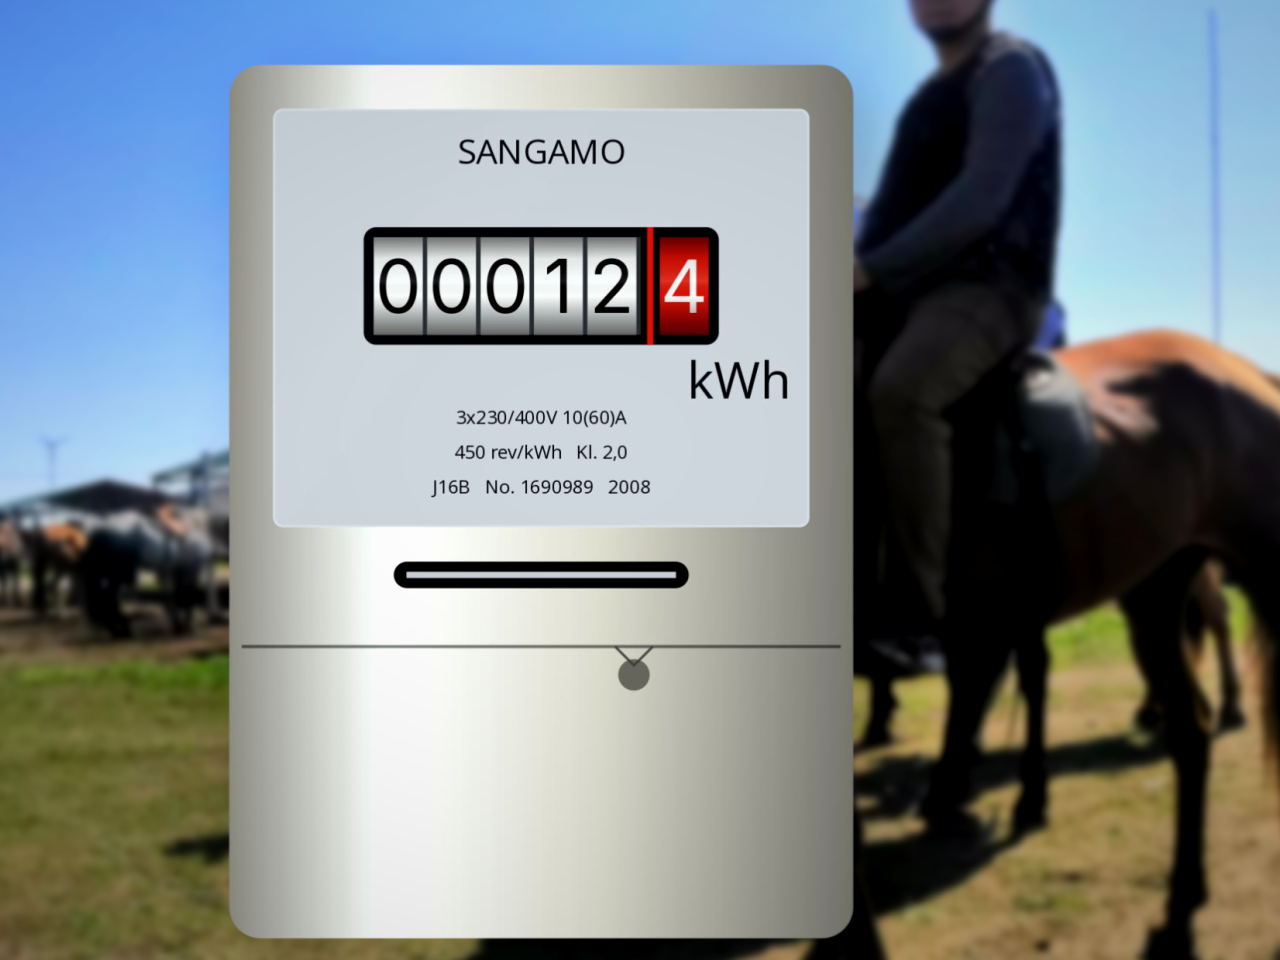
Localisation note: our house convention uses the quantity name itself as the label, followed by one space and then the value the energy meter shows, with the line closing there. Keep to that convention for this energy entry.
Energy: 12.4 kWh
